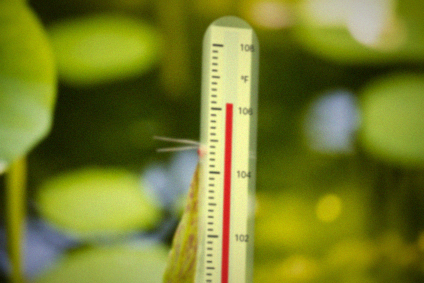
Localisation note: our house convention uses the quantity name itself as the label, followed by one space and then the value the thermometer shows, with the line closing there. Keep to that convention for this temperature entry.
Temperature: 106.2 °F
